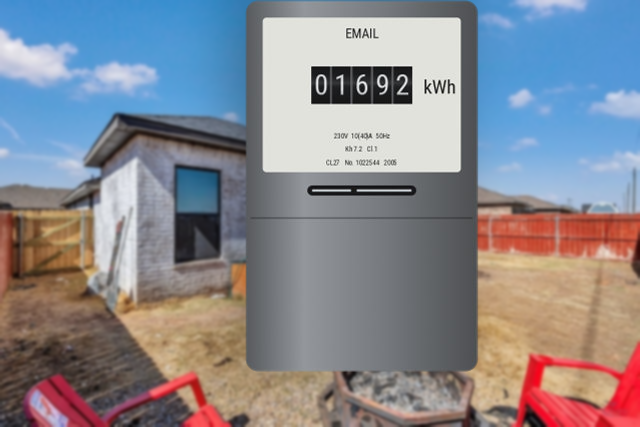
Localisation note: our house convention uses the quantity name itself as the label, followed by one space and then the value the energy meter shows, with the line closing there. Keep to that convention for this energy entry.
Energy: 1692 kWh
